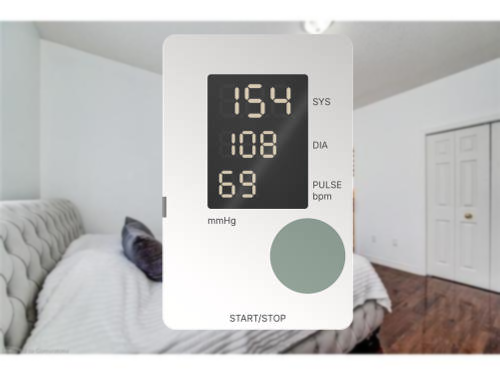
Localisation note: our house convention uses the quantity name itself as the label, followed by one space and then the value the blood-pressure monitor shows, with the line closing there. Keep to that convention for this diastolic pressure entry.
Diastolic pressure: 108 mmHg
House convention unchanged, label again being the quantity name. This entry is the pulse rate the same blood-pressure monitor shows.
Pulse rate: 69 bpm
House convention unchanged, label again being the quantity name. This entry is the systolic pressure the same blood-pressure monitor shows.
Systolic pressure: 154 mmHg
